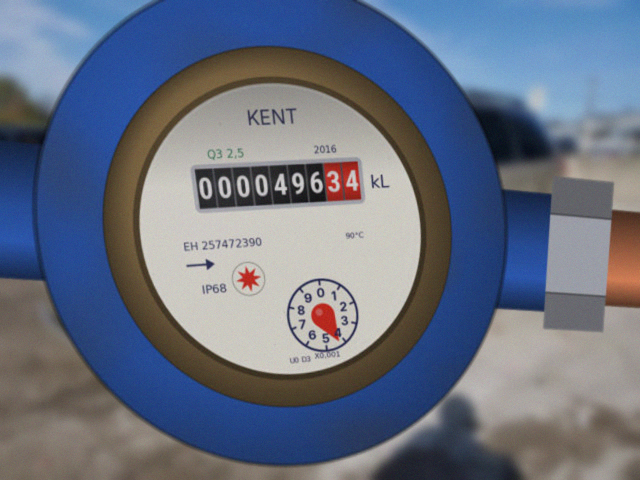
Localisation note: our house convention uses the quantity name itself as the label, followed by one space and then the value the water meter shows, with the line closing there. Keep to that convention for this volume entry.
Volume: 496.344 kL
